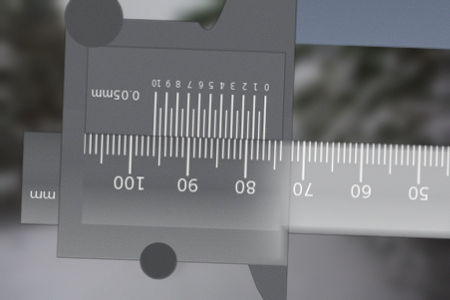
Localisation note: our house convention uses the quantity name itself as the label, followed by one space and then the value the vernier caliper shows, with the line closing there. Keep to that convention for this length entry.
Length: 77.0 mm
